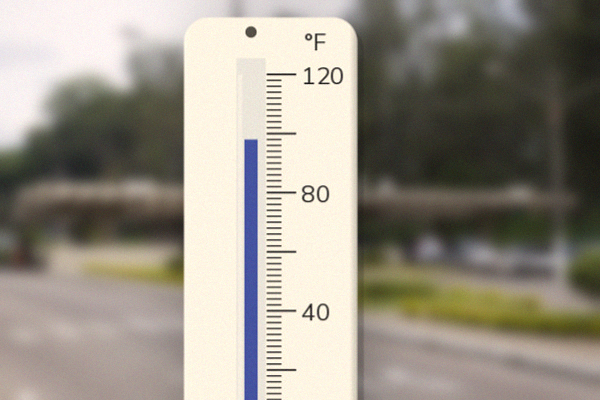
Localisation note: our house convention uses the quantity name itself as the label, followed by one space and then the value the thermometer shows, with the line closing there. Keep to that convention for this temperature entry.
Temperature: 98 °F
